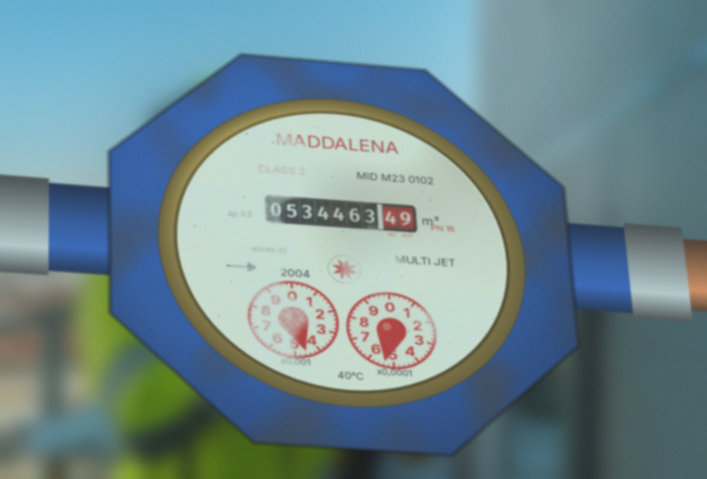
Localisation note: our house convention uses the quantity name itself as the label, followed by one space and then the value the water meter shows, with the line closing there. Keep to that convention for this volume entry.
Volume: 534463.4945 m³
